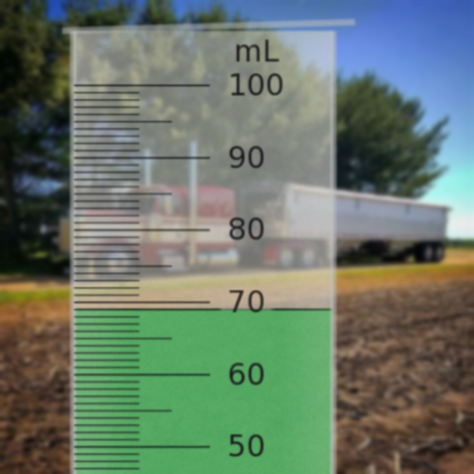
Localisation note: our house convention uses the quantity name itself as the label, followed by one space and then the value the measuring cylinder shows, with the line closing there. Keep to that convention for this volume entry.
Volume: 69 mL
